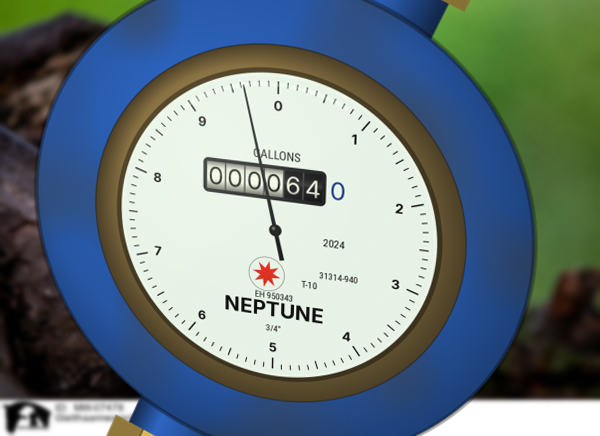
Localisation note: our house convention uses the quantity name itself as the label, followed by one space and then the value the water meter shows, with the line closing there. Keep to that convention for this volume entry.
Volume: 639.6 gal
